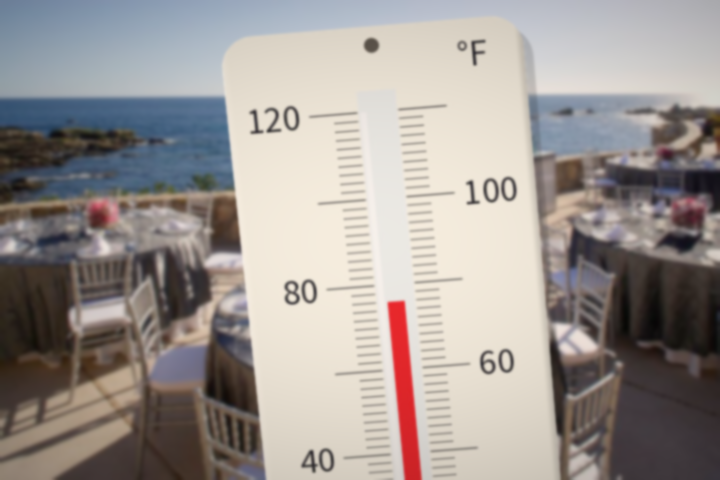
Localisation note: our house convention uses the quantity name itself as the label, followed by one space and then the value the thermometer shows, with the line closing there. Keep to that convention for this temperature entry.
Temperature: 76 °F
